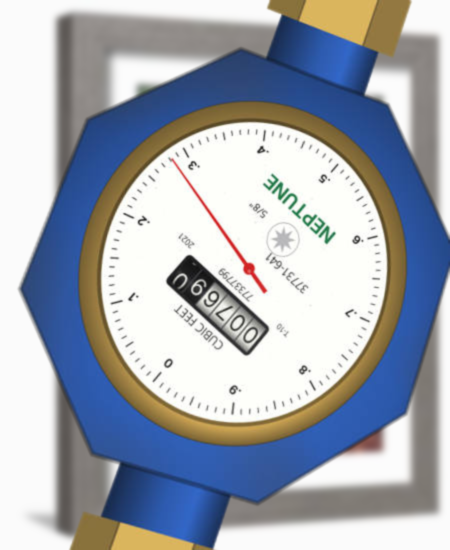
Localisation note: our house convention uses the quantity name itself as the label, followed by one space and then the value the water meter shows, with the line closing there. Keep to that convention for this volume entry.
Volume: 7690.28 ft³
